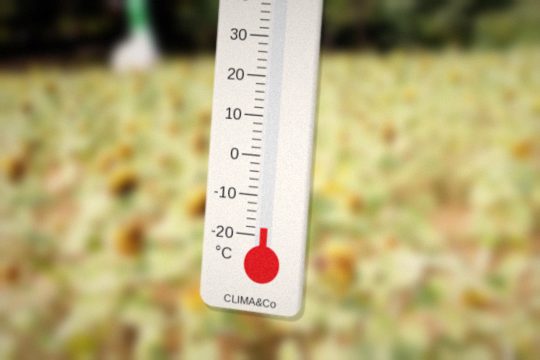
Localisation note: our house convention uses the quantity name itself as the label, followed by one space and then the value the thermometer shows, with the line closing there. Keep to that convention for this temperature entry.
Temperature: -18 °C
